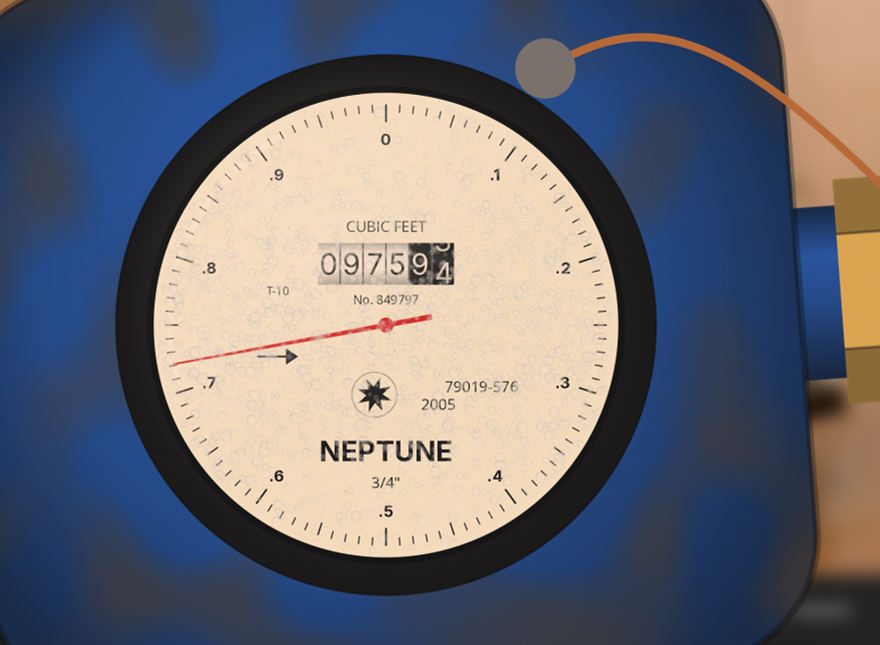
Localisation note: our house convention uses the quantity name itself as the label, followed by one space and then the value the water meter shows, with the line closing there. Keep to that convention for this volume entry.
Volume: 97593.72 ft³
